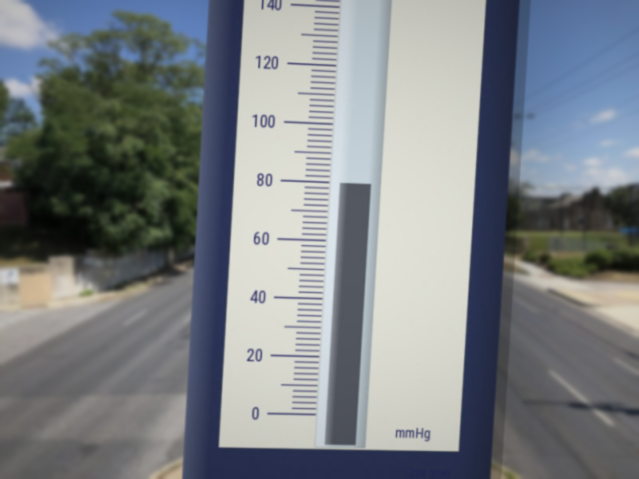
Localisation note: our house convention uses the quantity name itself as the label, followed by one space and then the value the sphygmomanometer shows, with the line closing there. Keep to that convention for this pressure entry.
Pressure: 80 mmHg
